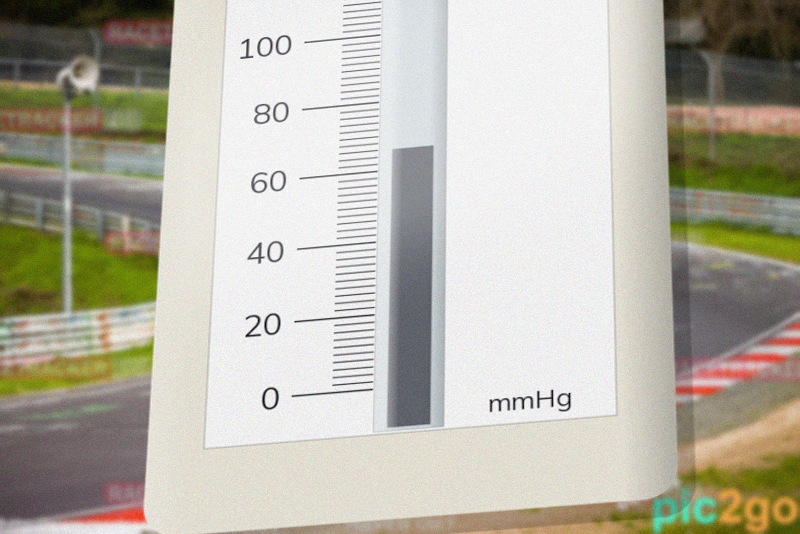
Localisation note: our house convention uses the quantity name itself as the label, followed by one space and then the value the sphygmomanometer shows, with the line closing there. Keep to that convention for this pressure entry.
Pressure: 66 mmHg
